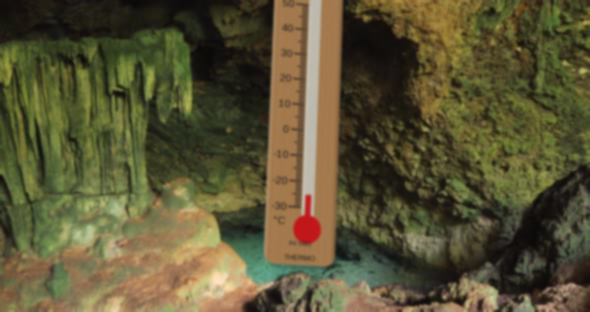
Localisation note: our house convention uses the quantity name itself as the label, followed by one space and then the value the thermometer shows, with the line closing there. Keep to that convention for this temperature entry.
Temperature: -25 °C
